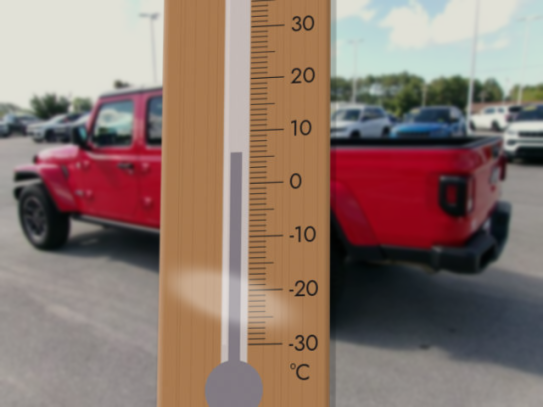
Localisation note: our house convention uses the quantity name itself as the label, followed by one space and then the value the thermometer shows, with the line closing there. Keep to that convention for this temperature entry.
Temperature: 6 °C
